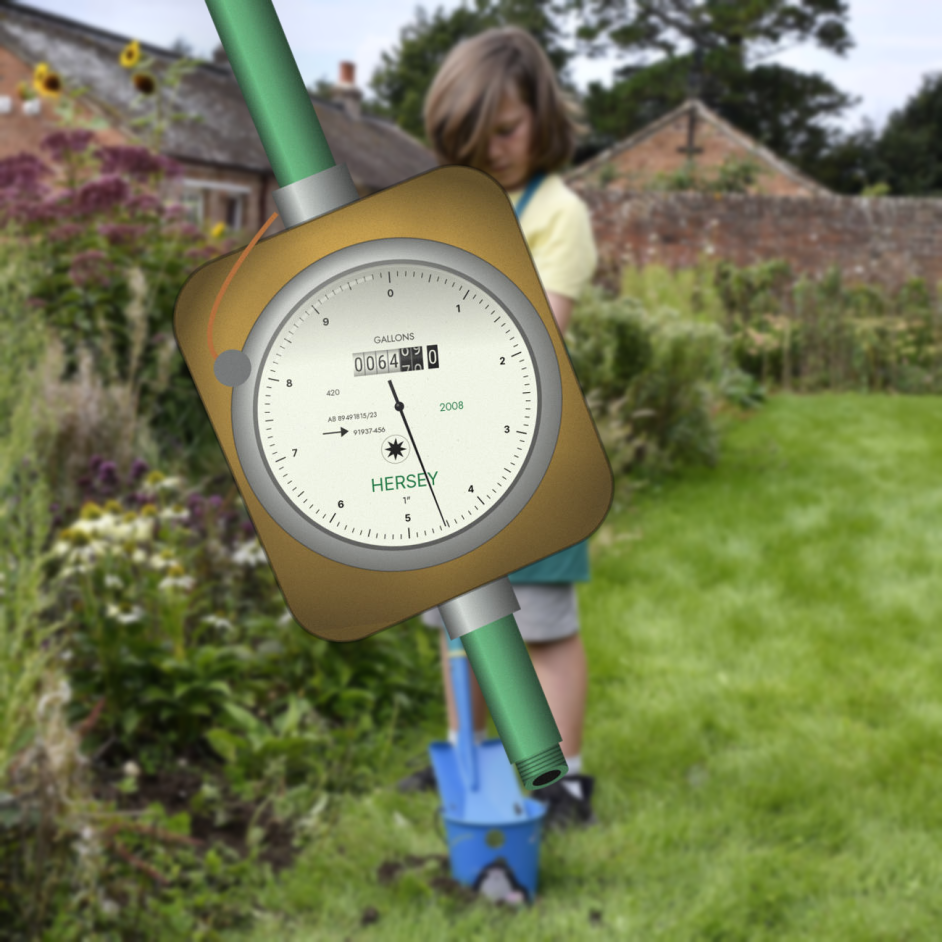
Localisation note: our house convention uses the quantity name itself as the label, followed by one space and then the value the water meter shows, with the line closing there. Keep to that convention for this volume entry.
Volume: 64694.5 gal
